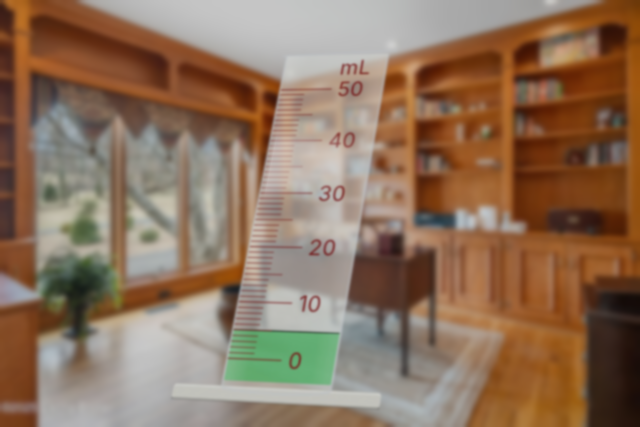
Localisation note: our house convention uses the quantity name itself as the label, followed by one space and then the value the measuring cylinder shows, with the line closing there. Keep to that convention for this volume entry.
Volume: 5 mL
